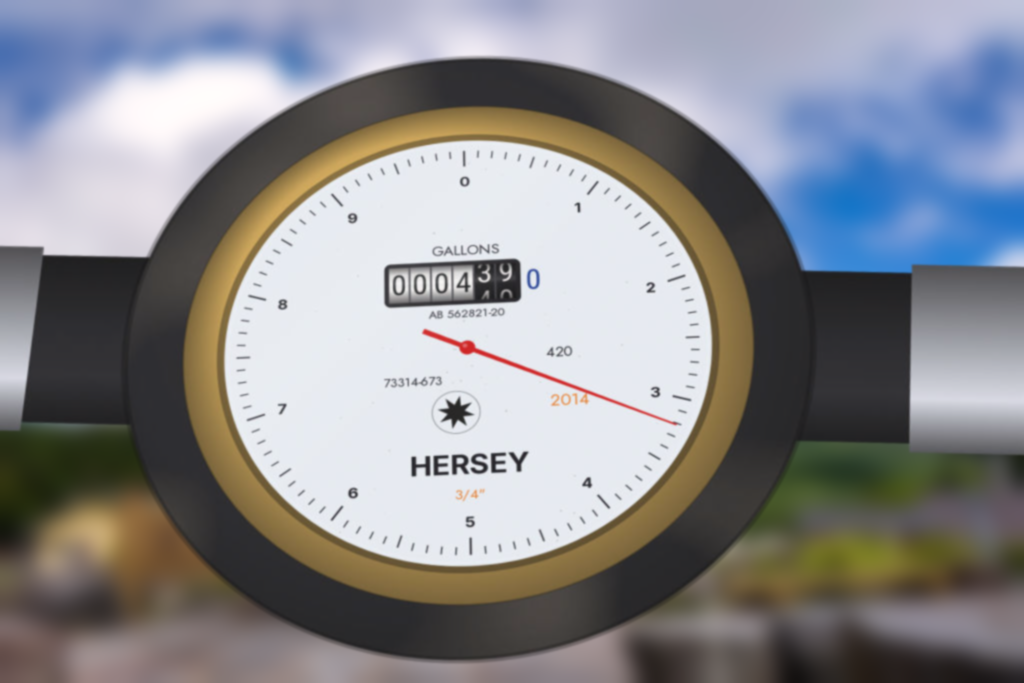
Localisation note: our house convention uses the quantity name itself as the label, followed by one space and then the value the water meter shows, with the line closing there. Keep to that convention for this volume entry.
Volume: 4393.2 gal
